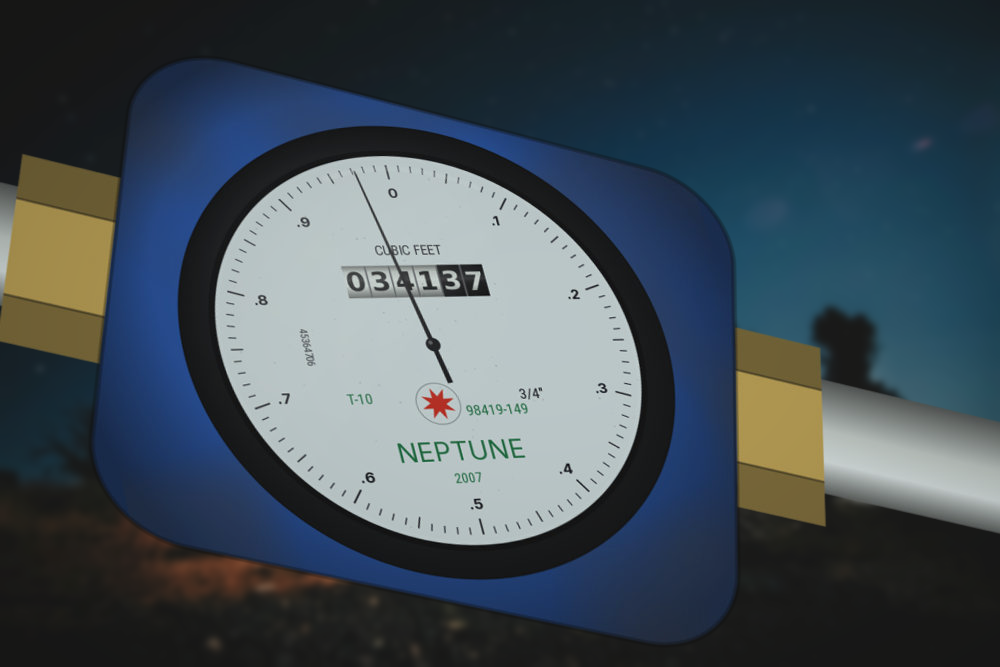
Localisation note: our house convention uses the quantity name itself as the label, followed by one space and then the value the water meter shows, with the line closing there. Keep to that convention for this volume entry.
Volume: 34136.97 ft³
